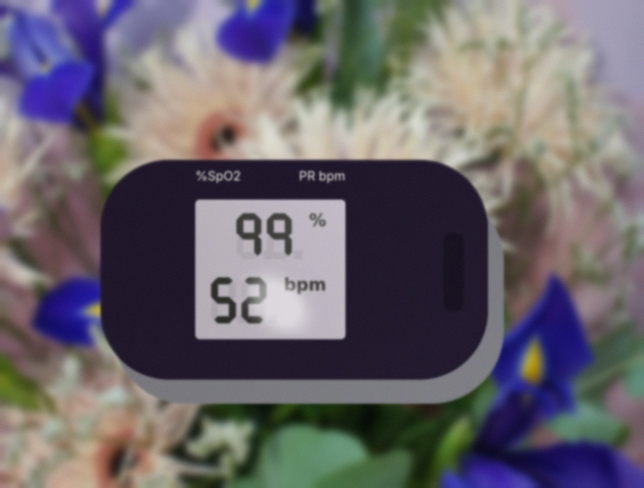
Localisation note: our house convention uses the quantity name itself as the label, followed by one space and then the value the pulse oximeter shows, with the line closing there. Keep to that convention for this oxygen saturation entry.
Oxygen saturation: 99 %
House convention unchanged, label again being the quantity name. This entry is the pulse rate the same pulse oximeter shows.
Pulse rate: 52 bpm
